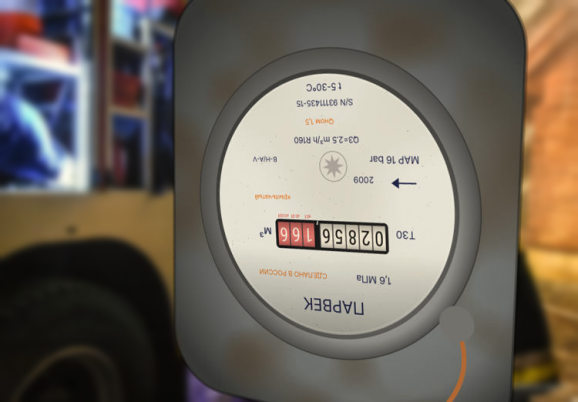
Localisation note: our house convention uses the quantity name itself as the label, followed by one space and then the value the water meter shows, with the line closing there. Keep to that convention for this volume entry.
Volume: 2856.166 m³
